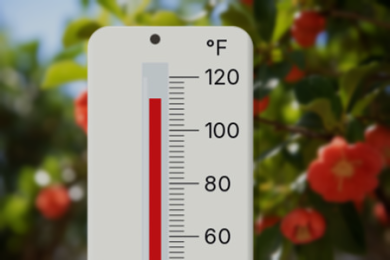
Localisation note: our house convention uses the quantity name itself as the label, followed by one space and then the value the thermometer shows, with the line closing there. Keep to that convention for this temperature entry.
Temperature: 112 °F
